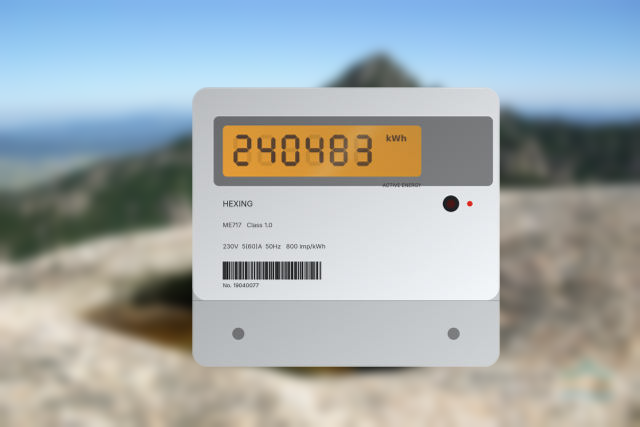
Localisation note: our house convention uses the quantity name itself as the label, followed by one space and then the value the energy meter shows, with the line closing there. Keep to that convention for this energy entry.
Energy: 240483 kWh
